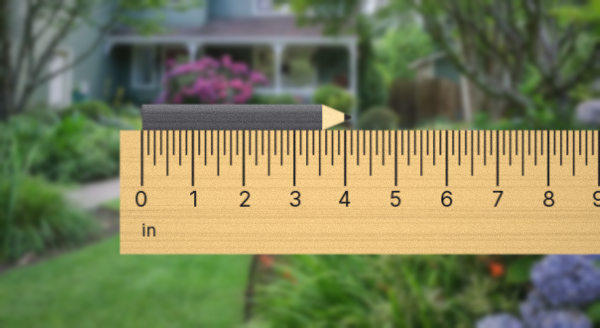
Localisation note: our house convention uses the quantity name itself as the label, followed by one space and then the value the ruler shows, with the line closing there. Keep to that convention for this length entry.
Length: 4.125 in
